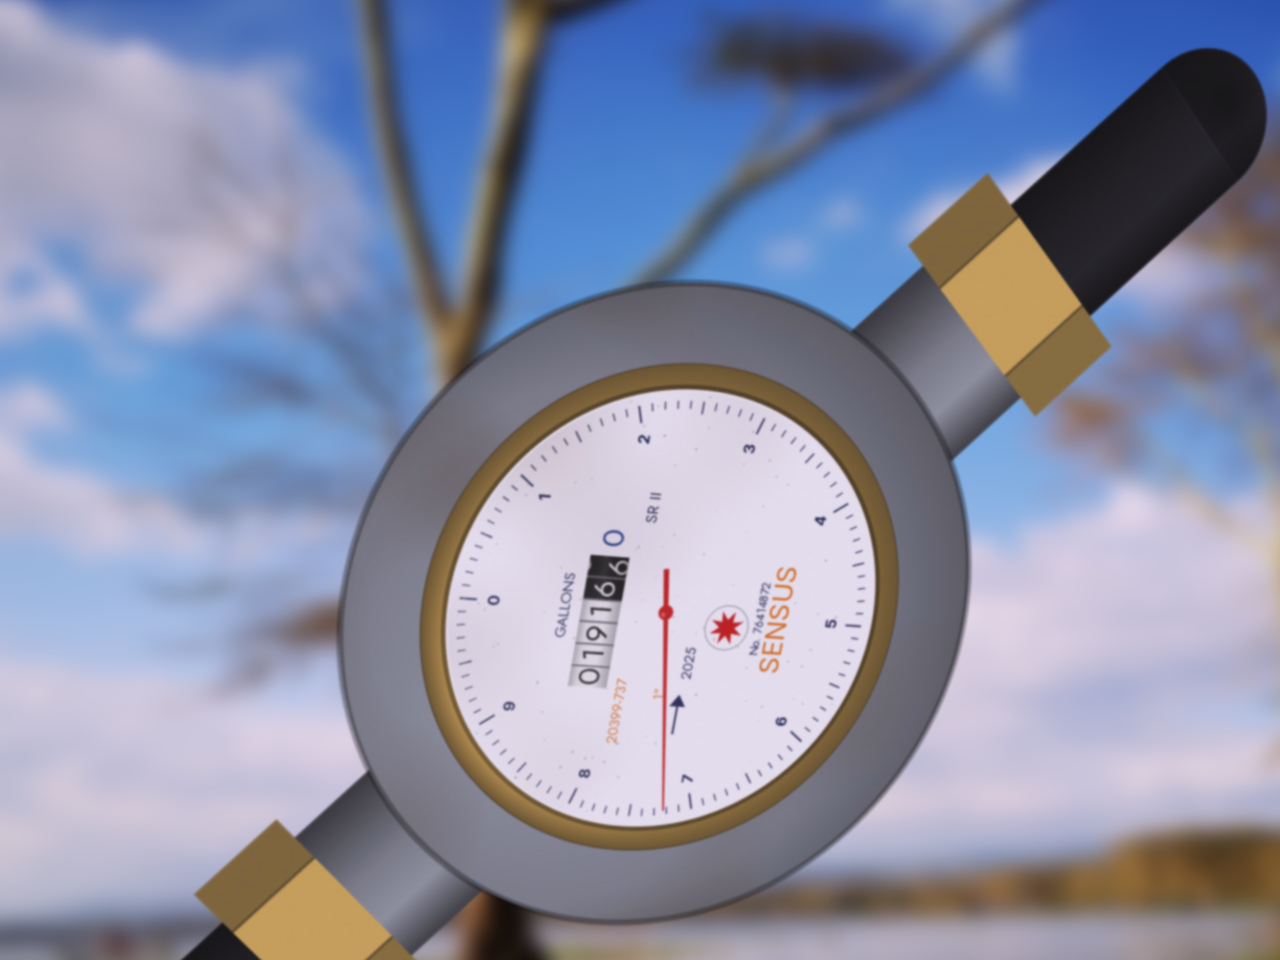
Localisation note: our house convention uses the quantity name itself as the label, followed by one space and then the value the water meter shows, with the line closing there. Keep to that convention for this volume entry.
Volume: 191657.2 gal
